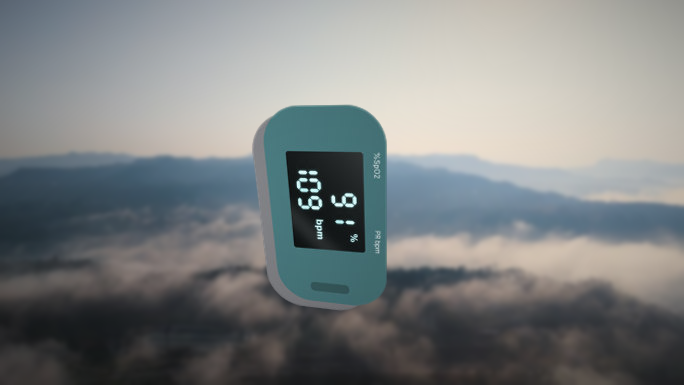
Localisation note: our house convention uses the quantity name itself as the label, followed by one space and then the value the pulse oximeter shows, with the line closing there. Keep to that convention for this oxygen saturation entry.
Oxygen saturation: 91 %
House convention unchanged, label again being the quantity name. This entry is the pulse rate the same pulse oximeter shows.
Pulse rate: 109 bpm
